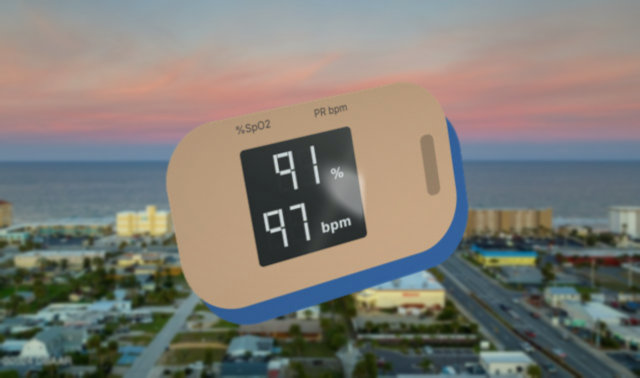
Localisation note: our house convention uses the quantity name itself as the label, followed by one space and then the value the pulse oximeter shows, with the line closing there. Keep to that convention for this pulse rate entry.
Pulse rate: 97 bpm
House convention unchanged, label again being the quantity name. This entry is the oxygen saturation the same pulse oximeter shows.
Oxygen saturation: 91 %
